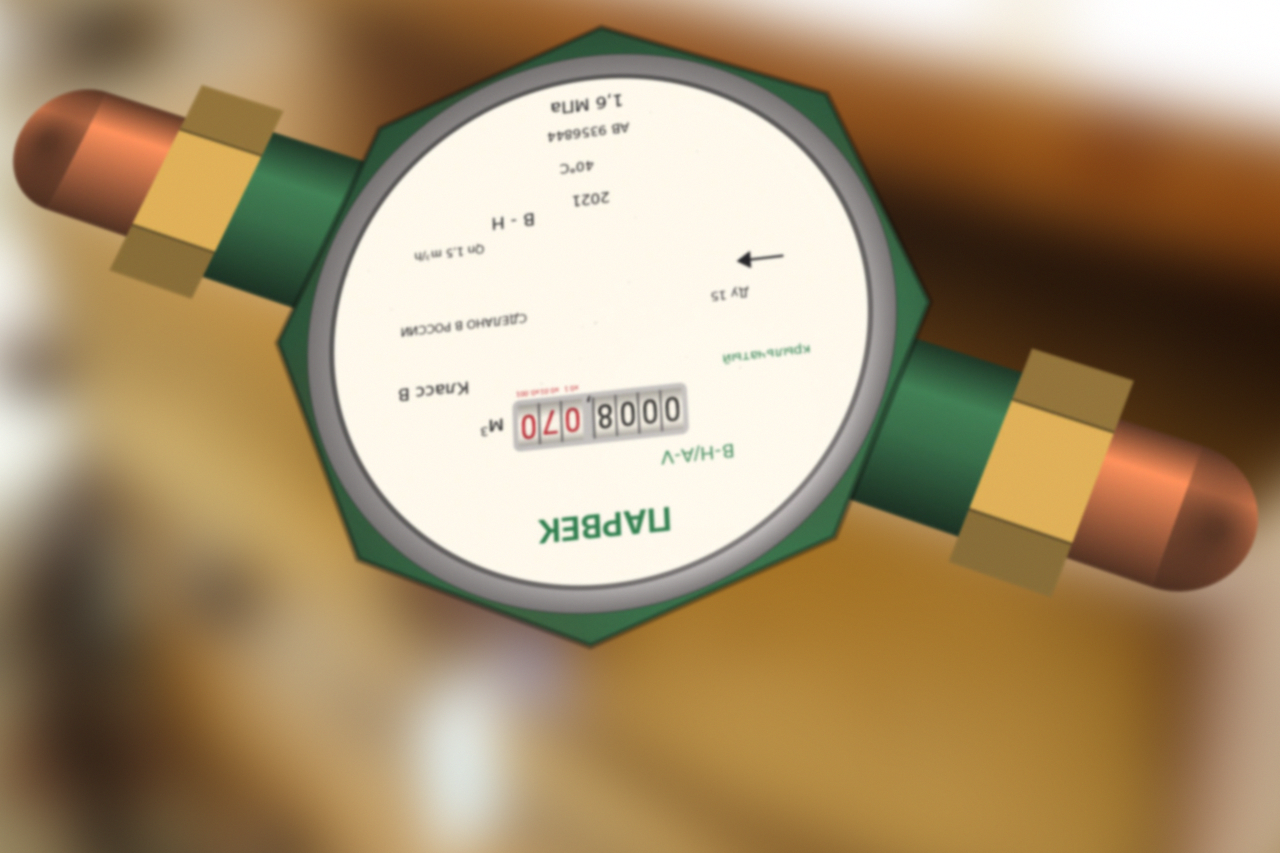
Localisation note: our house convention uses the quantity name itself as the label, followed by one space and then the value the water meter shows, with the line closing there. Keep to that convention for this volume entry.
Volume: 8.070 m³
